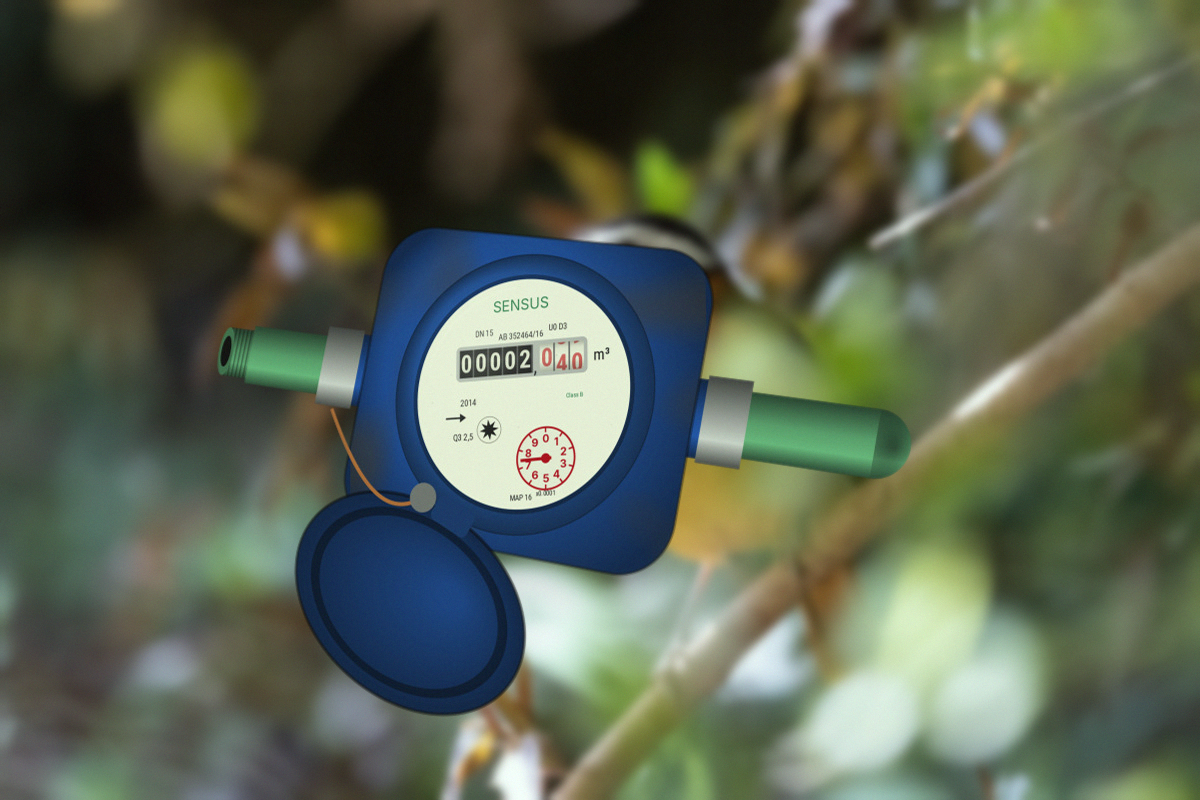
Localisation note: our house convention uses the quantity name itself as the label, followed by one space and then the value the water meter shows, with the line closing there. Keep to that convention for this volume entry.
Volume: 2.0397 m³
